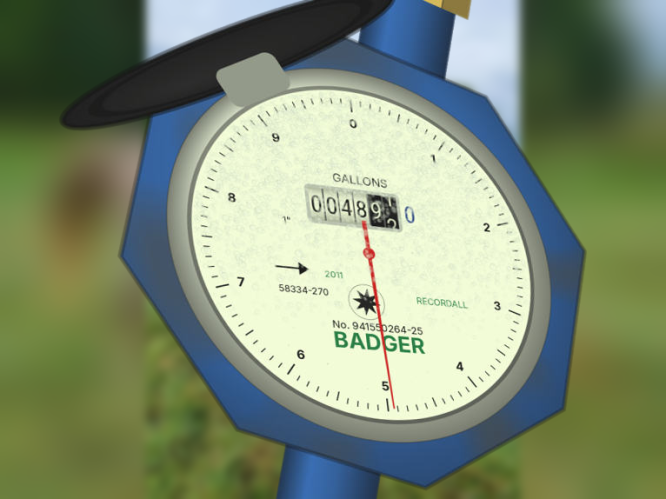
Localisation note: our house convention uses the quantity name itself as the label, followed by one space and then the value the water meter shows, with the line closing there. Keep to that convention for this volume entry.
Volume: 48914.9 gal
